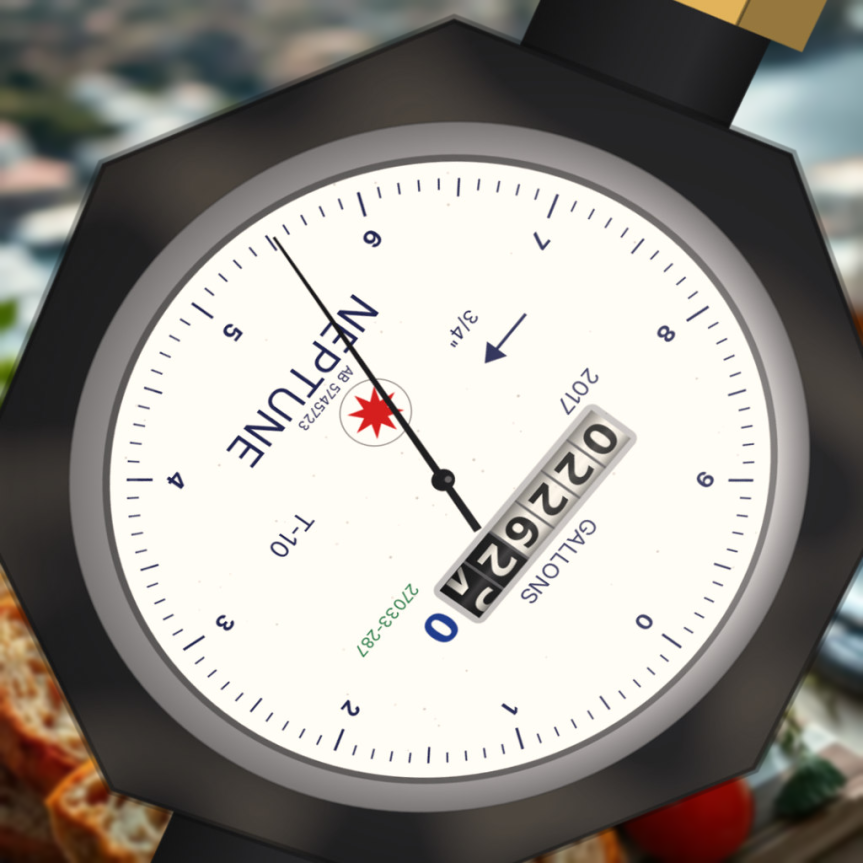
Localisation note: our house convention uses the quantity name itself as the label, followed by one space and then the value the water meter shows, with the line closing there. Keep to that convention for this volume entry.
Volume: 226235.5 gal
